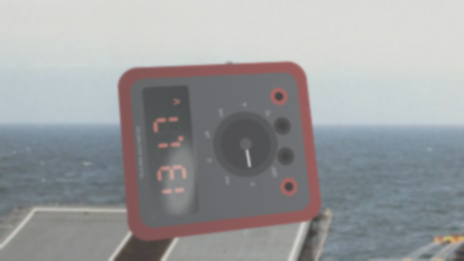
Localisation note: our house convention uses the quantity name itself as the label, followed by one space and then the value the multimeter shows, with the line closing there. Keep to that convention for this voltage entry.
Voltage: 131.7 V
